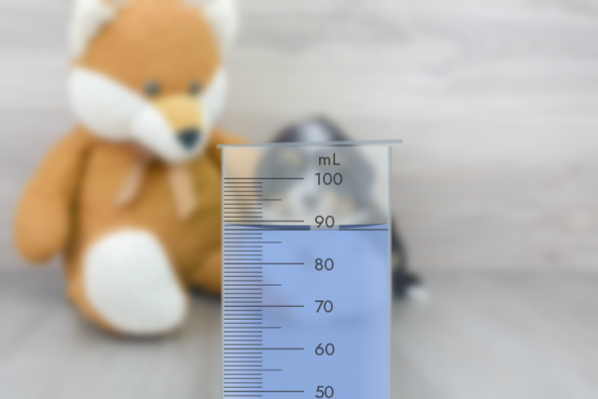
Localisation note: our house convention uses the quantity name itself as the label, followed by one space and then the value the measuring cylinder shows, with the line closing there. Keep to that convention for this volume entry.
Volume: 88 mL
